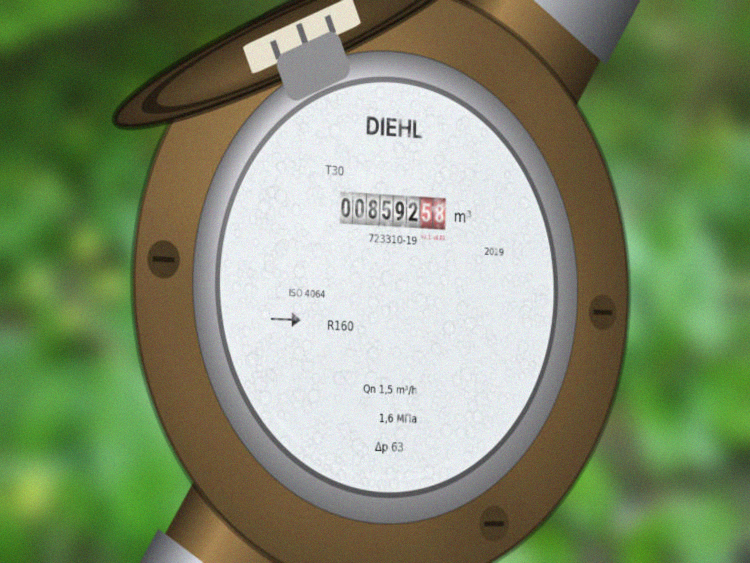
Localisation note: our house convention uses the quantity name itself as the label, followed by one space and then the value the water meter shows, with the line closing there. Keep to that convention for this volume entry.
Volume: 8592.58 m³
